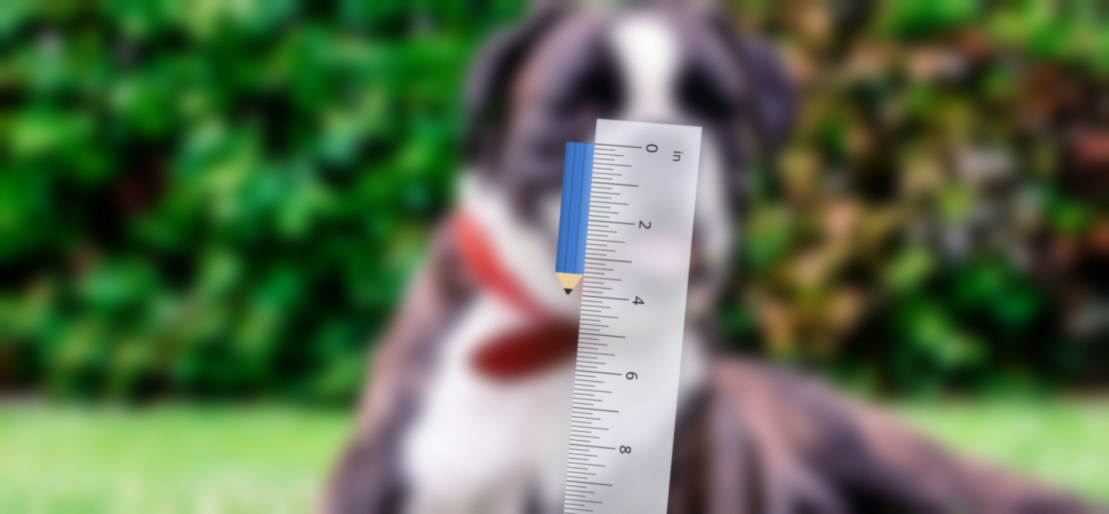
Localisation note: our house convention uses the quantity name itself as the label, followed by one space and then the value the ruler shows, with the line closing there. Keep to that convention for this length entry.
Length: 4 in
